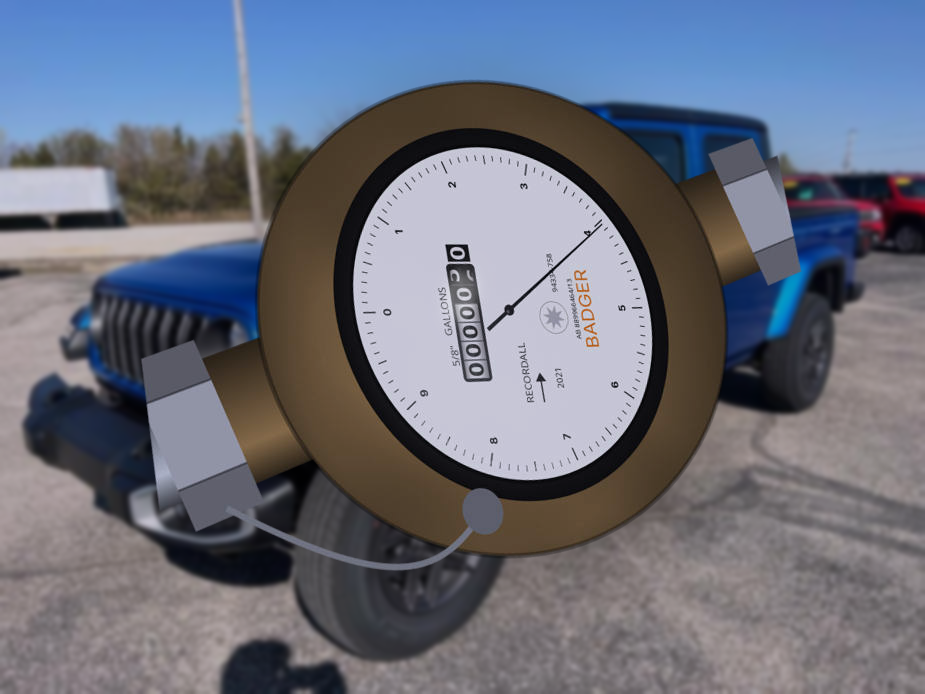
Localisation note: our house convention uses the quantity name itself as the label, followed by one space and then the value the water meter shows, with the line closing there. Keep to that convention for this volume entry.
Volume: 54.0 gal
